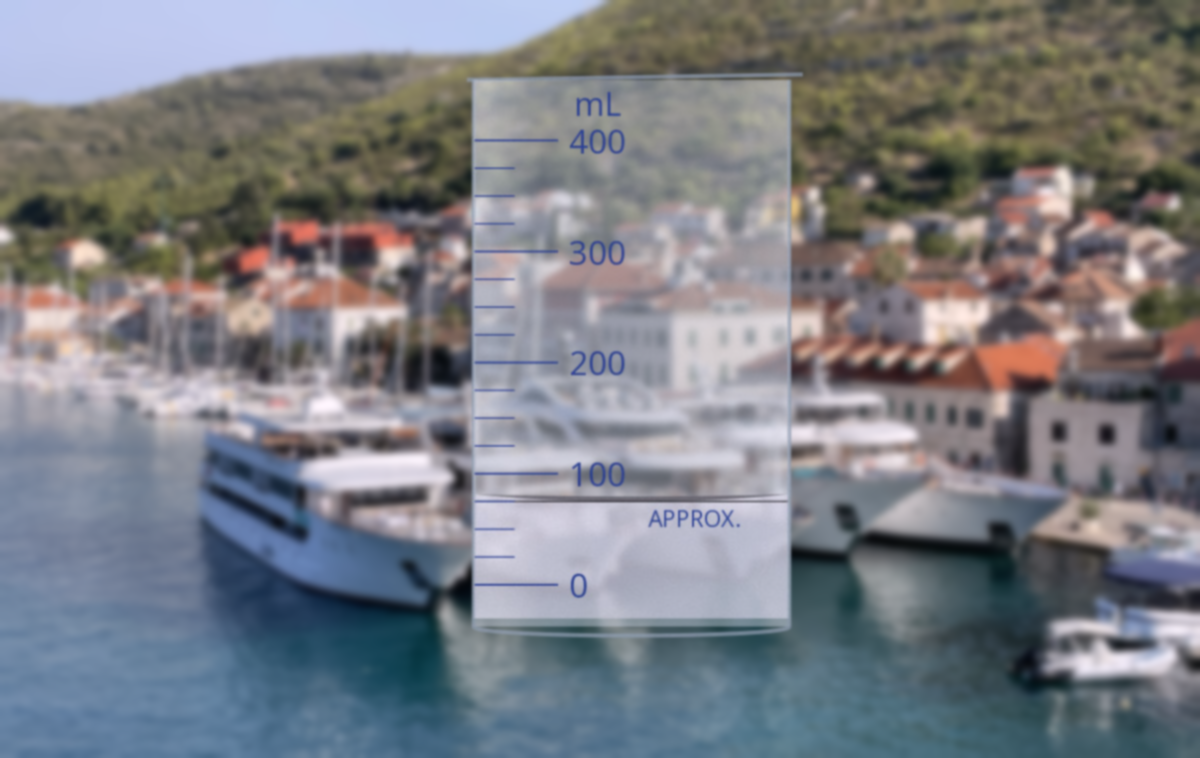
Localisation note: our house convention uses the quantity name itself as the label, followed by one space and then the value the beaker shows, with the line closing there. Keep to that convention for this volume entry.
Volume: 75 mL
